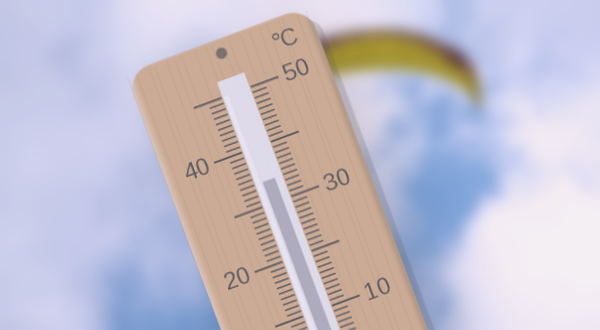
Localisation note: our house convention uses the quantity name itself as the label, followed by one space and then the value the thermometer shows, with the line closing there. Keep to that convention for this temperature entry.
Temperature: 34 °C
